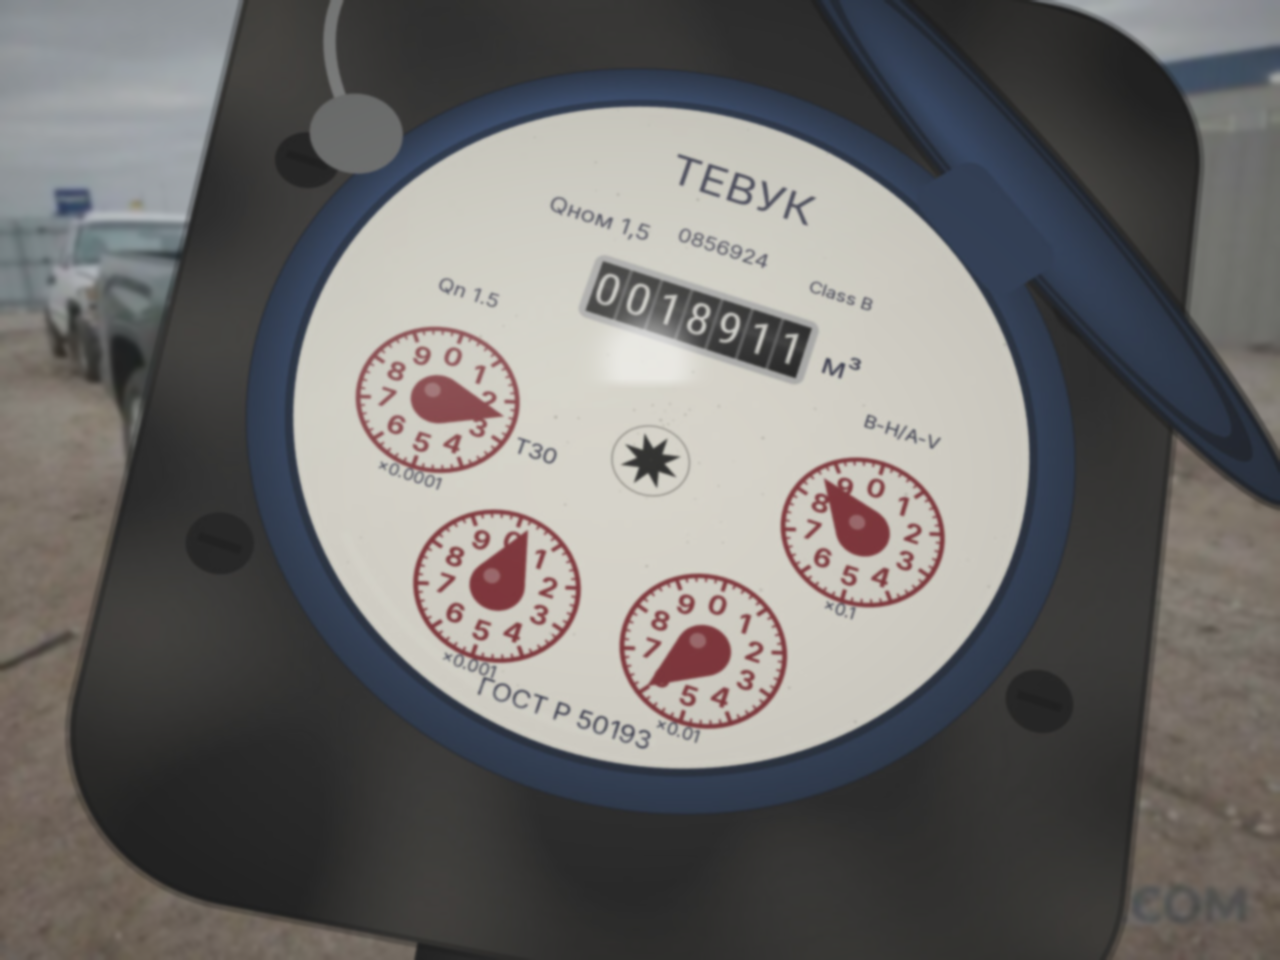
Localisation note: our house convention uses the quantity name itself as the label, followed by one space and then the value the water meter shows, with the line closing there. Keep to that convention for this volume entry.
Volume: 18911.8602 m³
